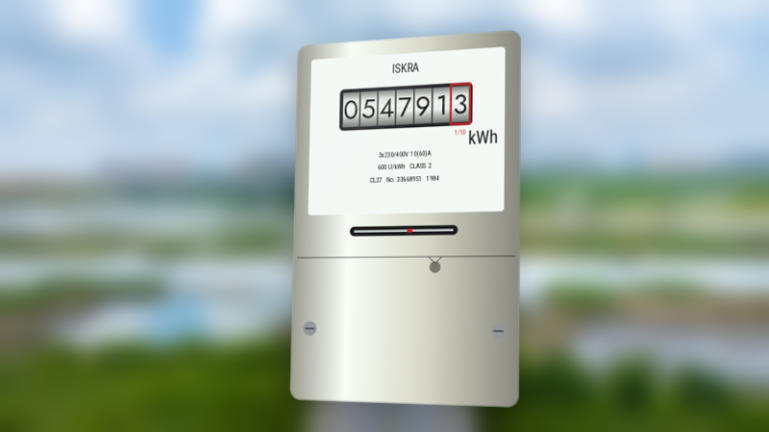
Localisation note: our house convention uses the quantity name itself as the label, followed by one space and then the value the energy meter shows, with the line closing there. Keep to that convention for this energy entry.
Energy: 54791.3 kWh
